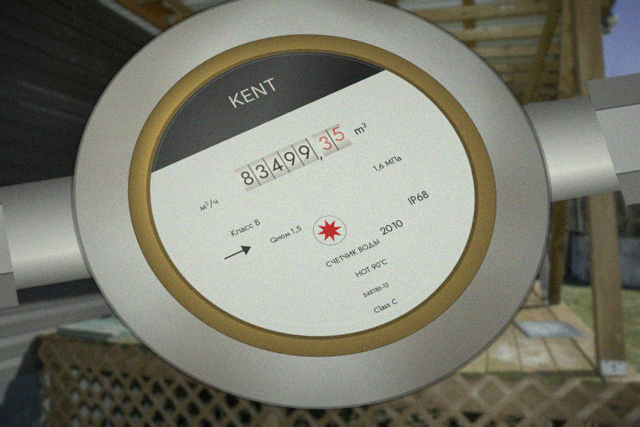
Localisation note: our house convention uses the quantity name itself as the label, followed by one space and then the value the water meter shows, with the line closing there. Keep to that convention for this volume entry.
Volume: 83499.35 m³
